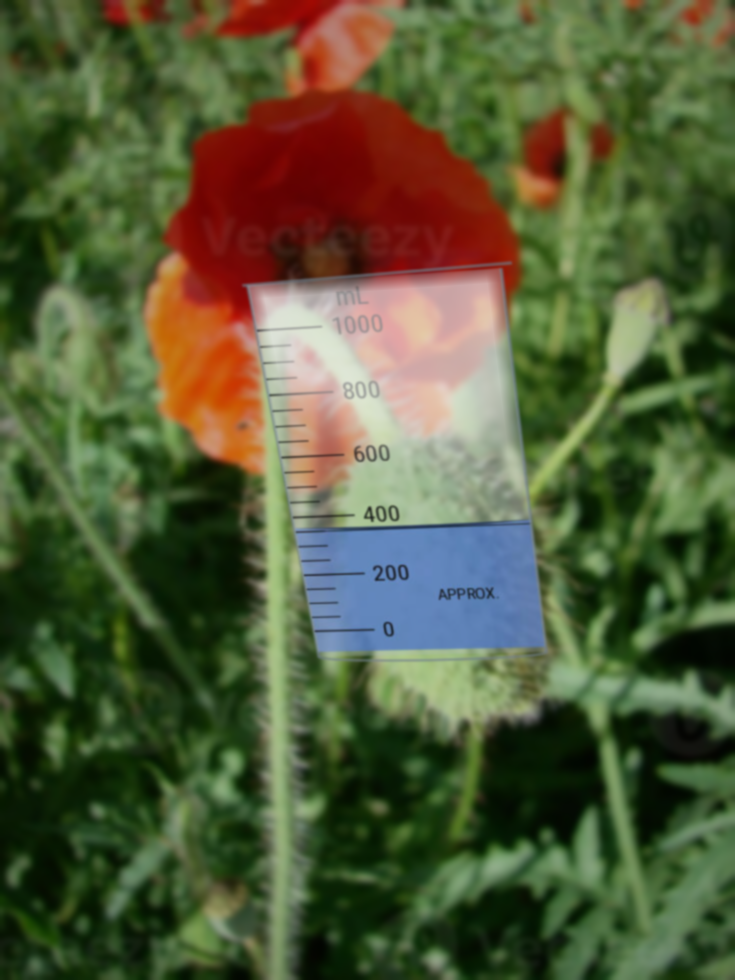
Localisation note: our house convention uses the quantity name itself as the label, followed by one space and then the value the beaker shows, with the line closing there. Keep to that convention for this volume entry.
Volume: 350 mL
